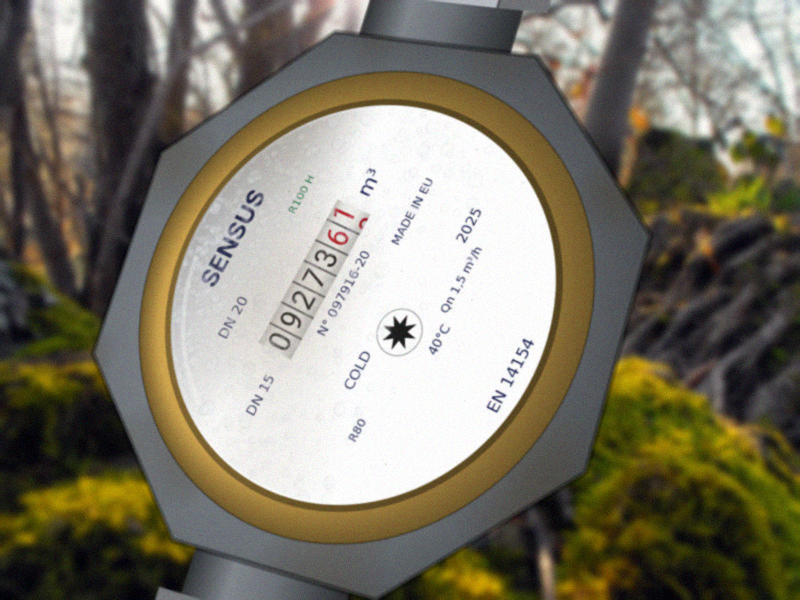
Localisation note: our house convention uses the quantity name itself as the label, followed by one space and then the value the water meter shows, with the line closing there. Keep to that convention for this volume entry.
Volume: 9273.61 m³
